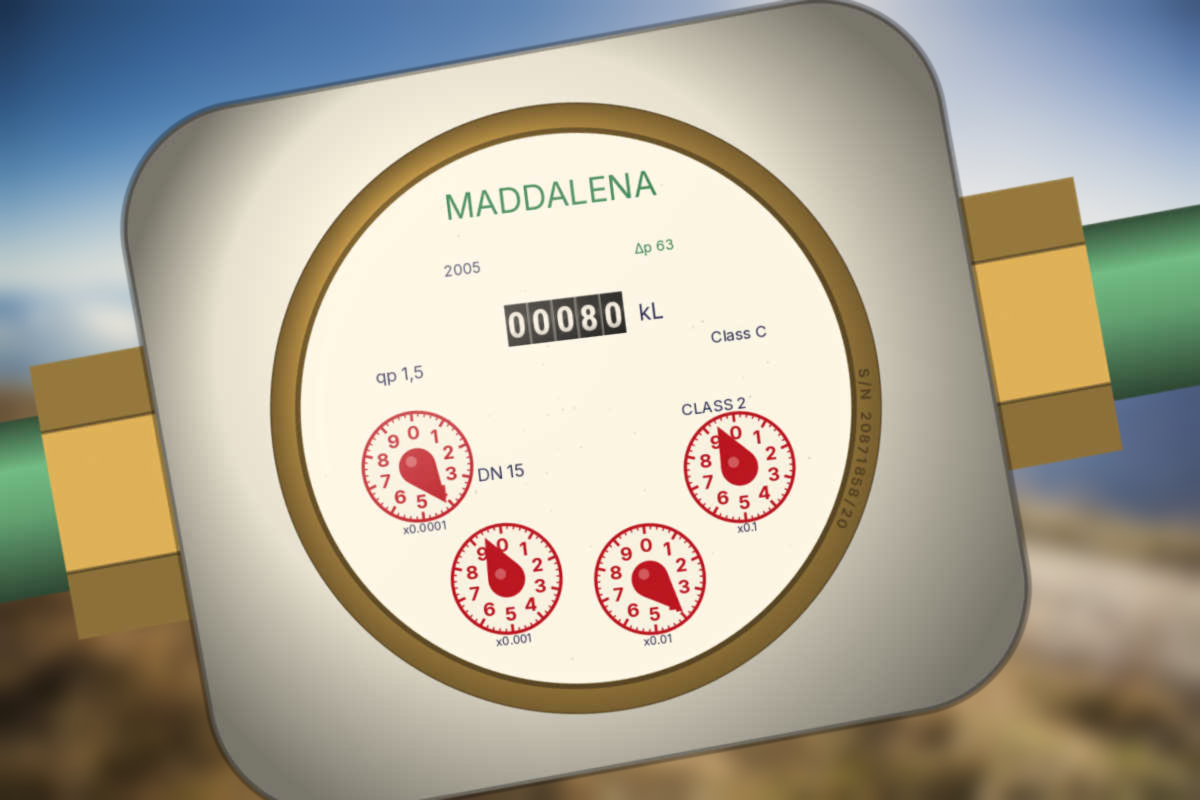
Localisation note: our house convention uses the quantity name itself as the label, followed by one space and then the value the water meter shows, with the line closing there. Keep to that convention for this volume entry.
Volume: 79.9394 kL
